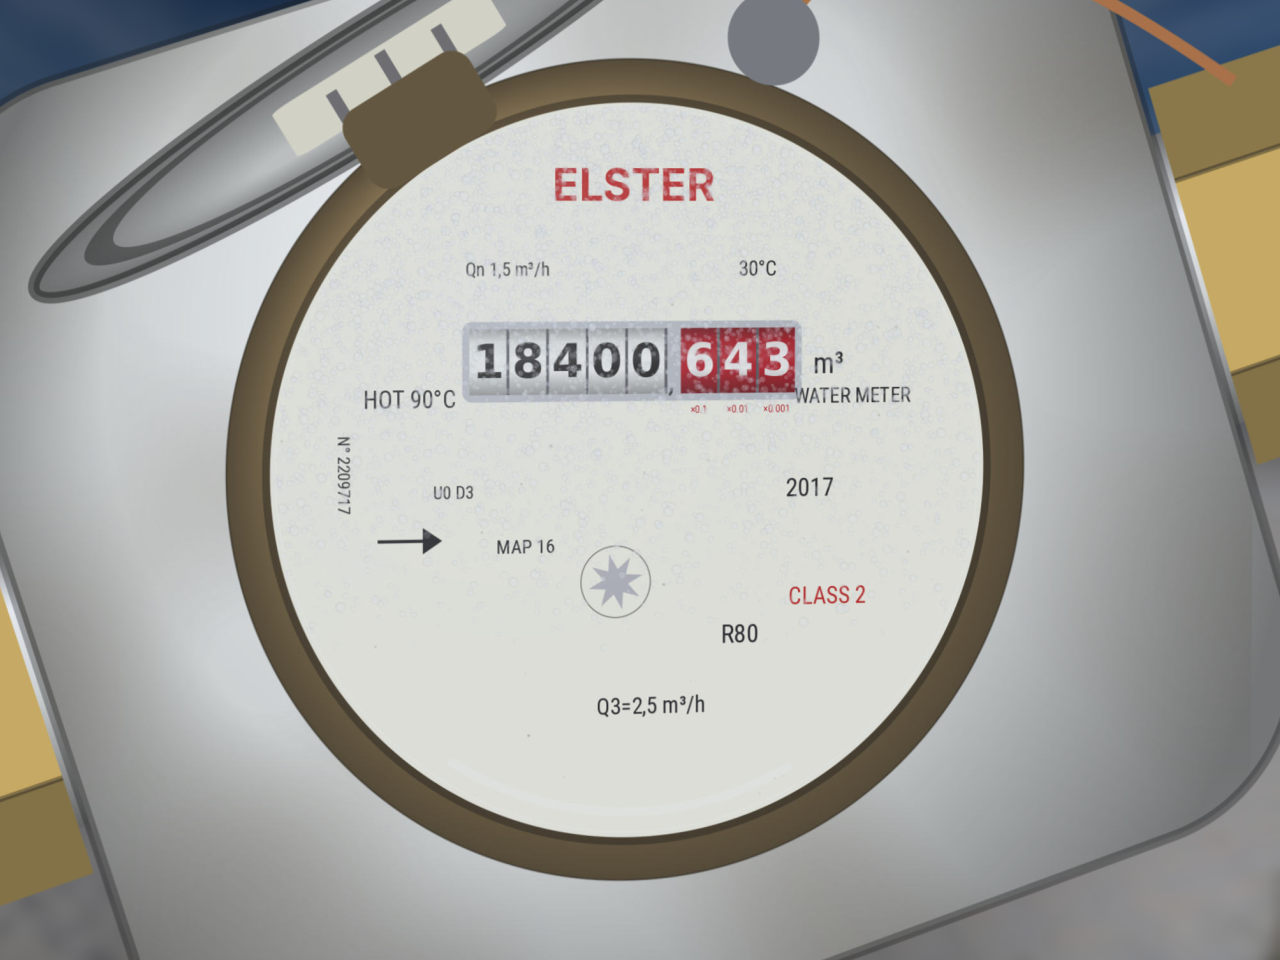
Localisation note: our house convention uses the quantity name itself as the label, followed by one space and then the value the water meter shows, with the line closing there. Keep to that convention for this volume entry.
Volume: 18400.643 m³
